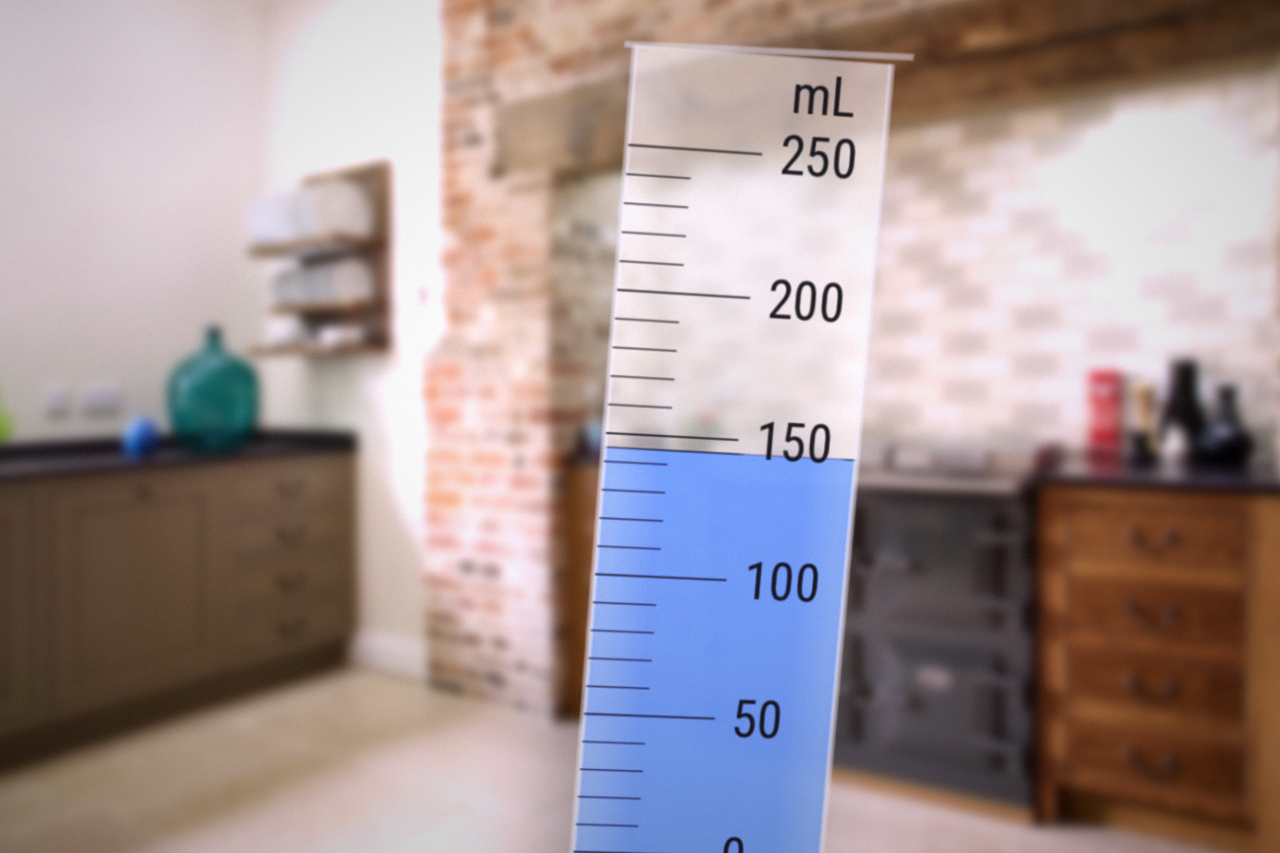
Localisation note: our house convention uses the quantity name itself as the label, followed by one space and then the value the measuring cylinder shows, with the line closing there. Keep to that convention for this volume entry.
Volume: 145 mL
